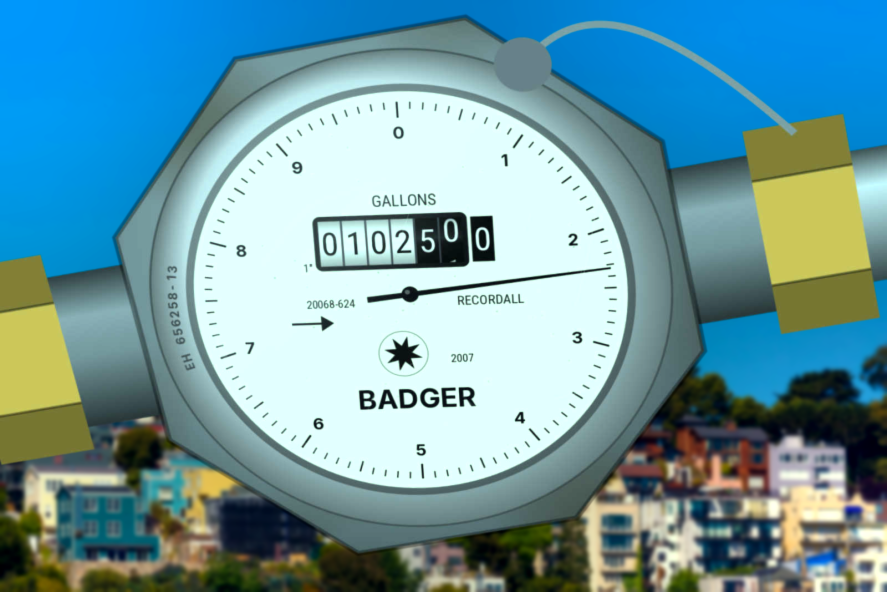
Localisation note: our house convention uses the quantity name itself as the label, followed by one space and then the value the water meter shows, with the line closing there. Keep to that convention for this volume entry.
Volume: 102502.3 gal
